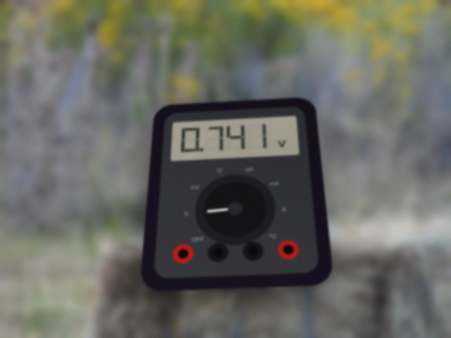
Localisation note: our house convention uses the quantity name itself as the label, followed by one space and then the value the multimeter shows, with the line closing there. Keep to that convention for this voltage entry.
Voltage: 0.741 V
